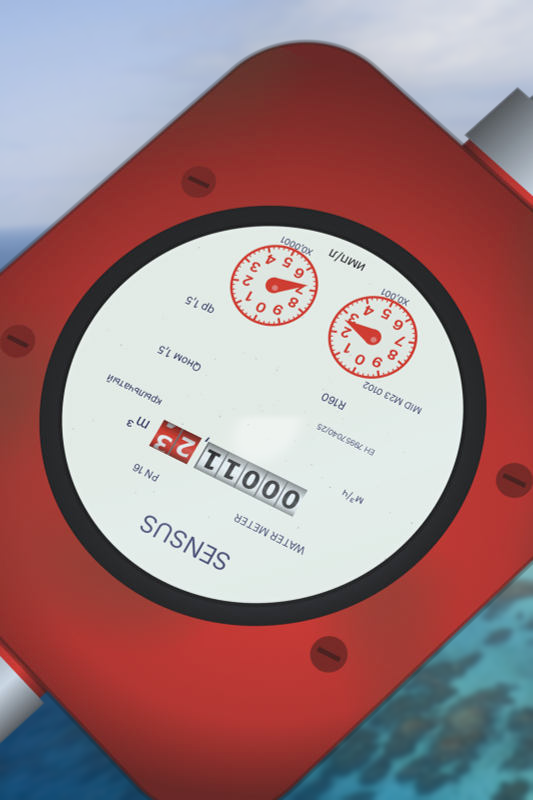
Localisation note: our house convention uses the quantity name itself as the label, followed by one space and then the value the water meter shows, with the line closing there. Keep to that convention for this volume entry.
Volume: 11.2326 m³
